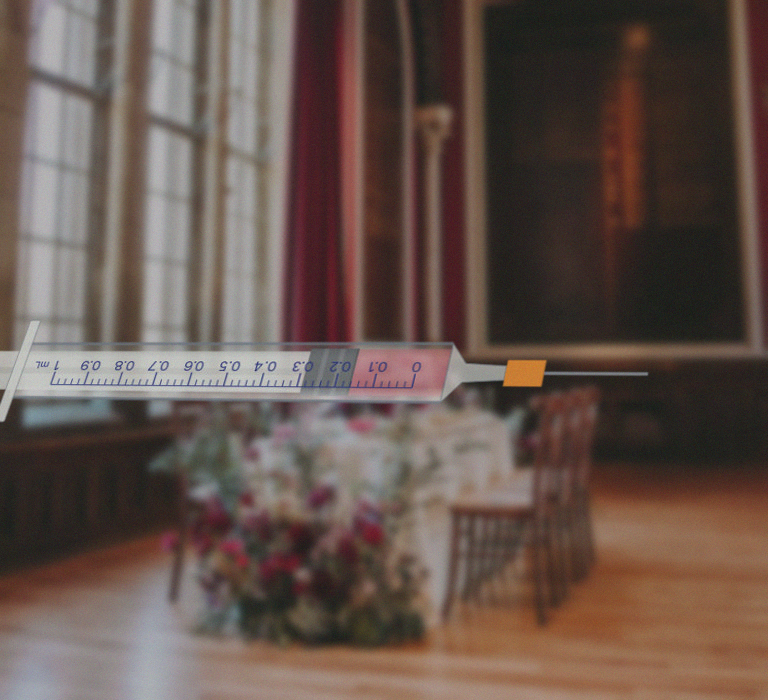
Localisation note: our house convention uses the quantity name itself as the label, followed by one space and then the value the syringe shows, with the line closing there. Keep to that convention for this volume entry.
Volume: 0.16 mL
